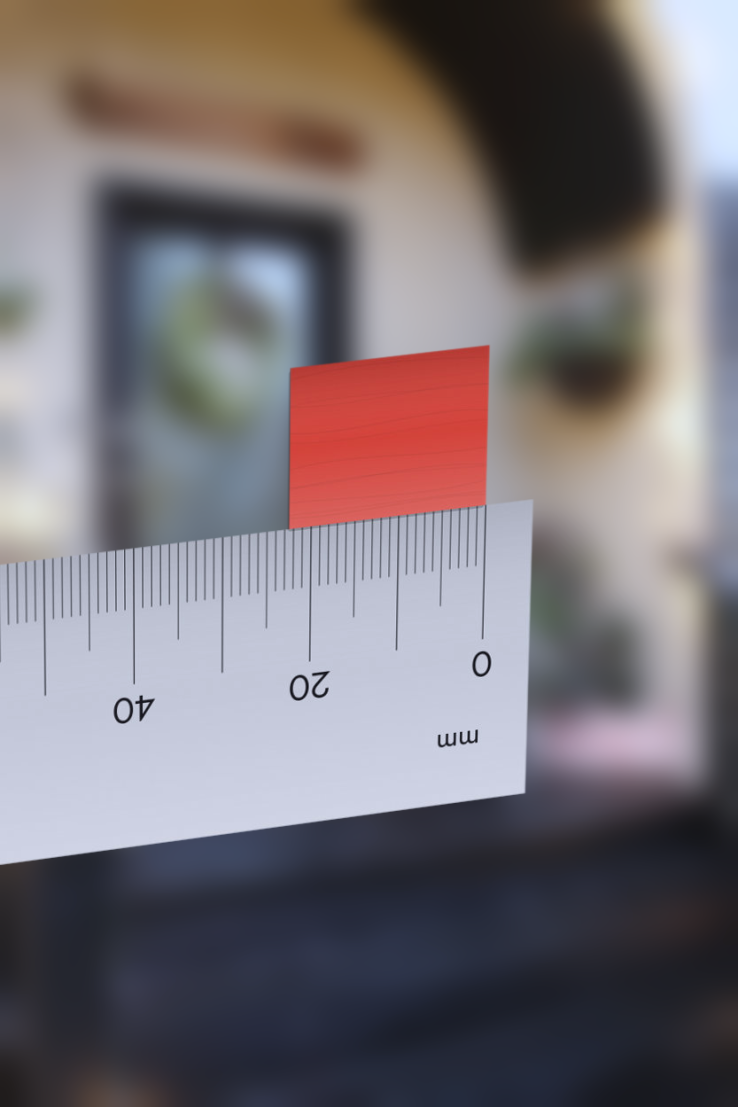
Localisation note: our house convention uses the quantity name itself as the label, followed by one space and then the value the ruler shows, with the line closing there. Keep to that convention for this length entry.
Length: 22.5 mm
